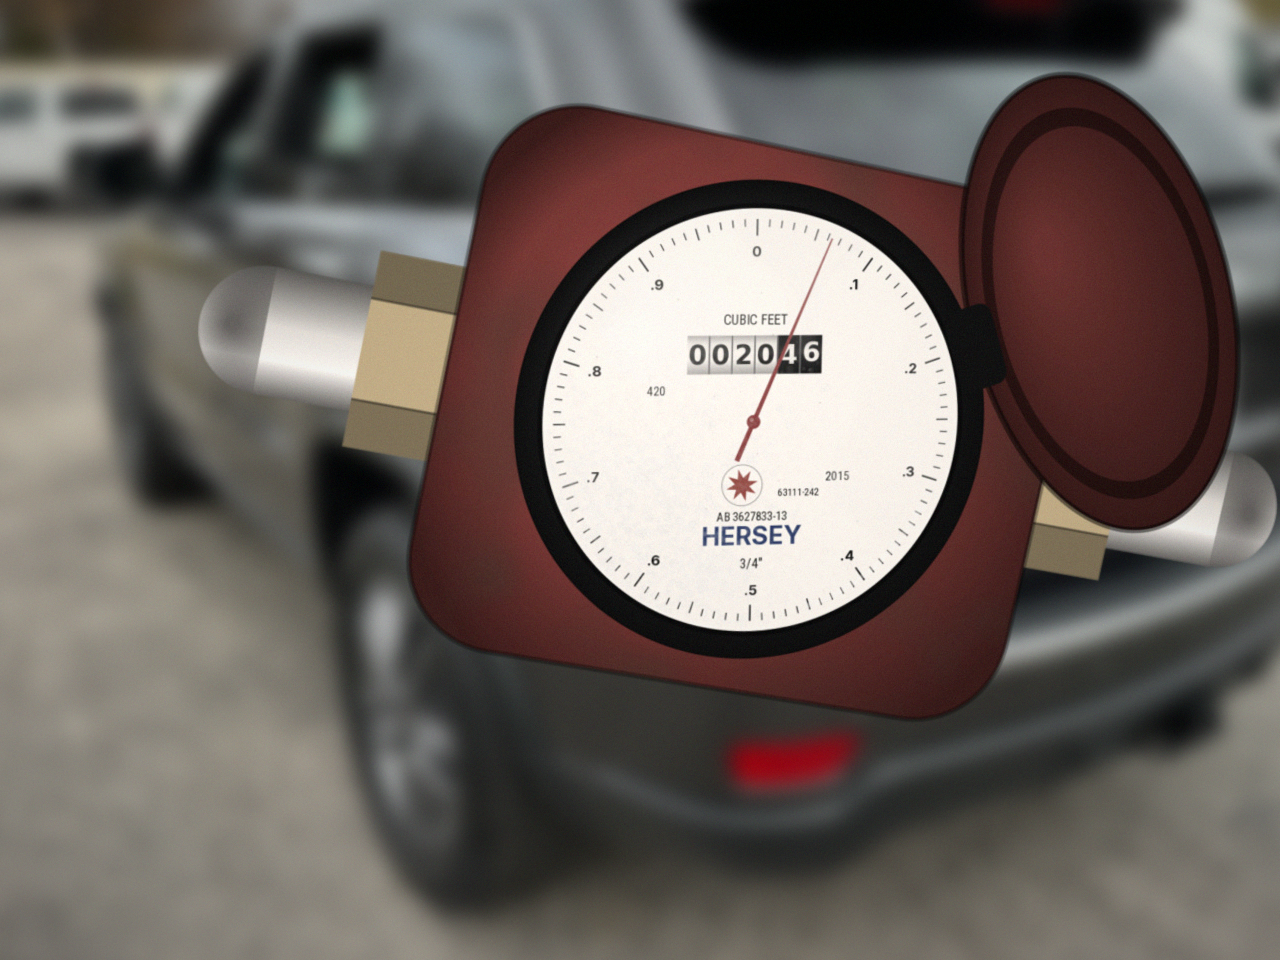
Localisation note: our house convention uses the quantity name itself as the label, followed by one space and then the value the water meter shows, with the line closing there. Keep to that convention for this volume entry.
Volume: 2046.06 ft³
